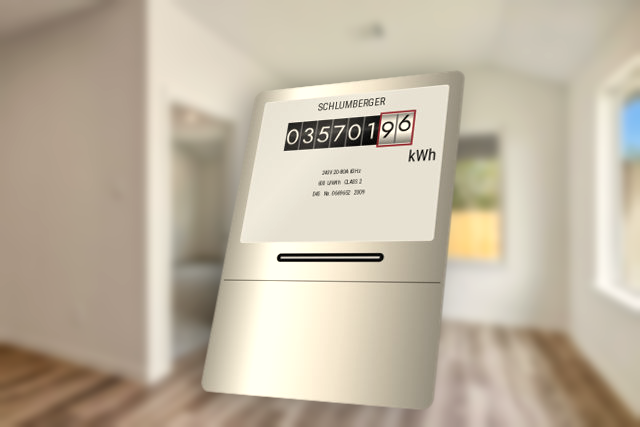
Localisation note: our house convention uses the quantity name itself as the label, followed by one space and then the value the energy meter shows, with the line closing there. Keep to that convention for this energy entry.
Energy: 35701.96 kWh
